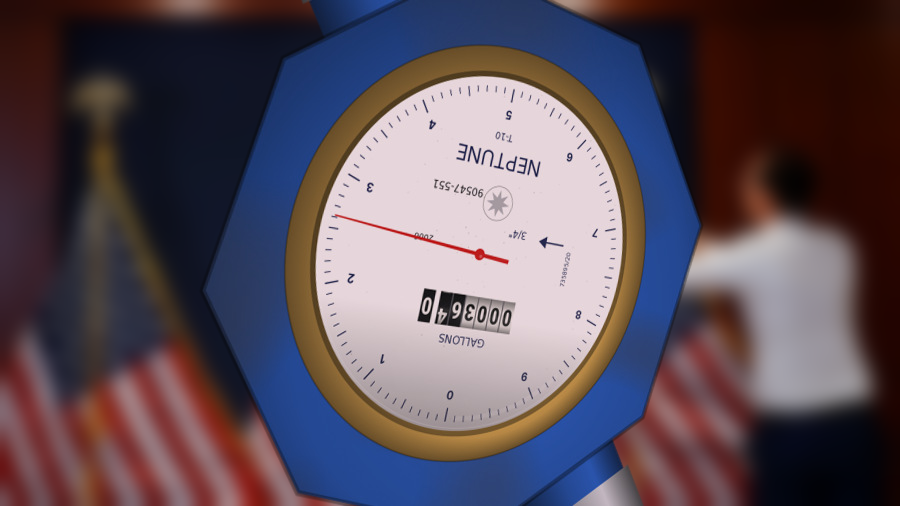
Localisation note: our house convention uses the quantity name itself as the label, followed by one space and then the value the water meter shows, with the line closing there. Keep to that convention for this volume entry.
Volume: 3642.6 gal
